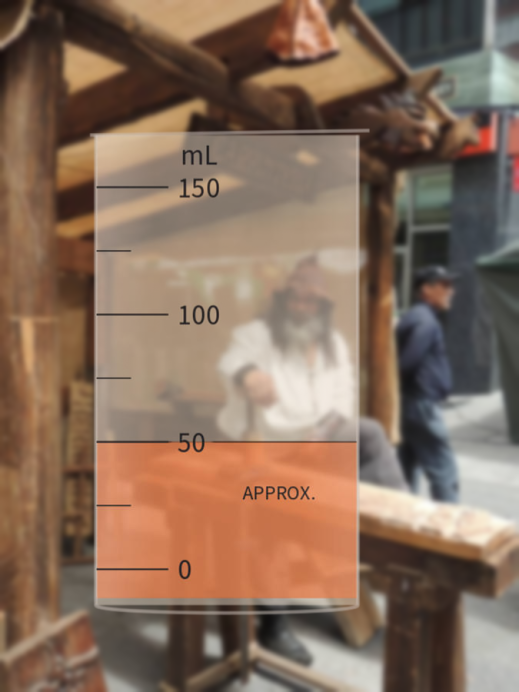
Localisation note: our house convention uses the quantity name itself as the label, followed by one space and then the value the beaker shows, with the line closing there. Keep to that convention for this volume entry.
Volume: 50 mL
